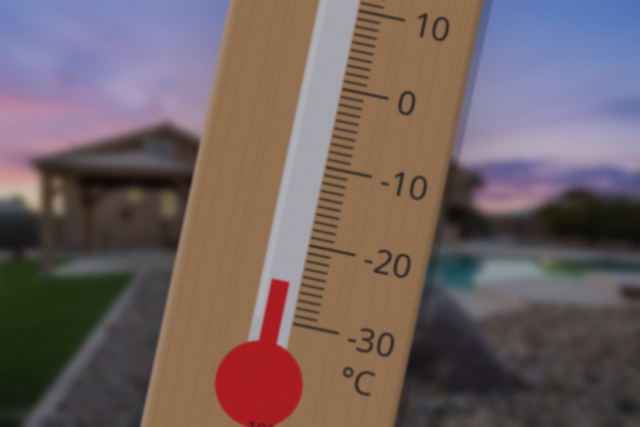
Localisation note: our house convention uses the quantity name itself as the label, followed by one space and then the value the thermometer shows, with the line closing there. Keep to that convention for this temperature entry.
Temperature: -25 °C
